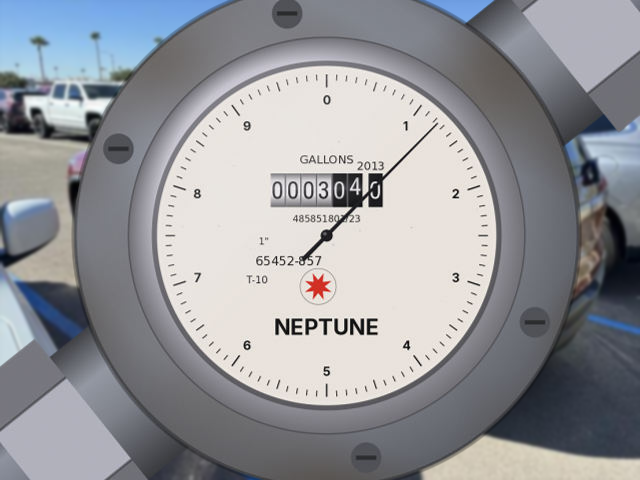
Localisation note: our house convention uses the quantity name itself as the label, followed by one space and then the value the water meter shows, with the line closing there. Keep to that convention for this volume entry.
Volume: 3041.2 gal
